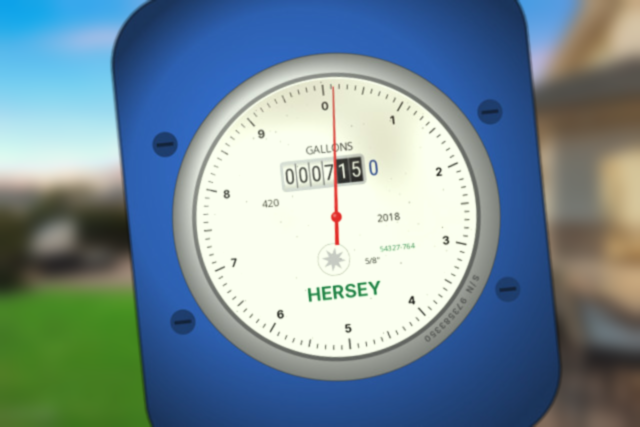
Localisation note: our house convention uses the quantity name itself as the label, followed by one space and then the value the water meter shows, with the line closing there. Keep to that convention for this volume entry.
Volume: 7150.1 gal
